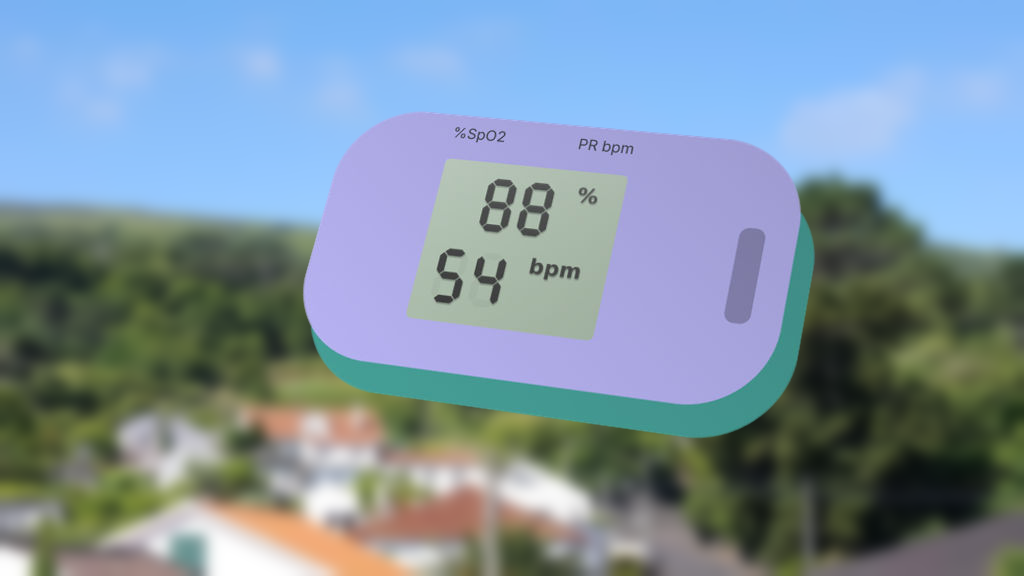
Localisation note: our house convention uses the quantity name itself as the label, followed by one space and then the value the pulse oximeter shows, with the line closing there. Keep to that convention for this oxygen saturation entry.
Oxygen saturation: 88 %
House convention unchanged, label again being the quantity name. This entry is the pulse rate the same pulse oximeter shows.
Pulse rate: 54 bpm
